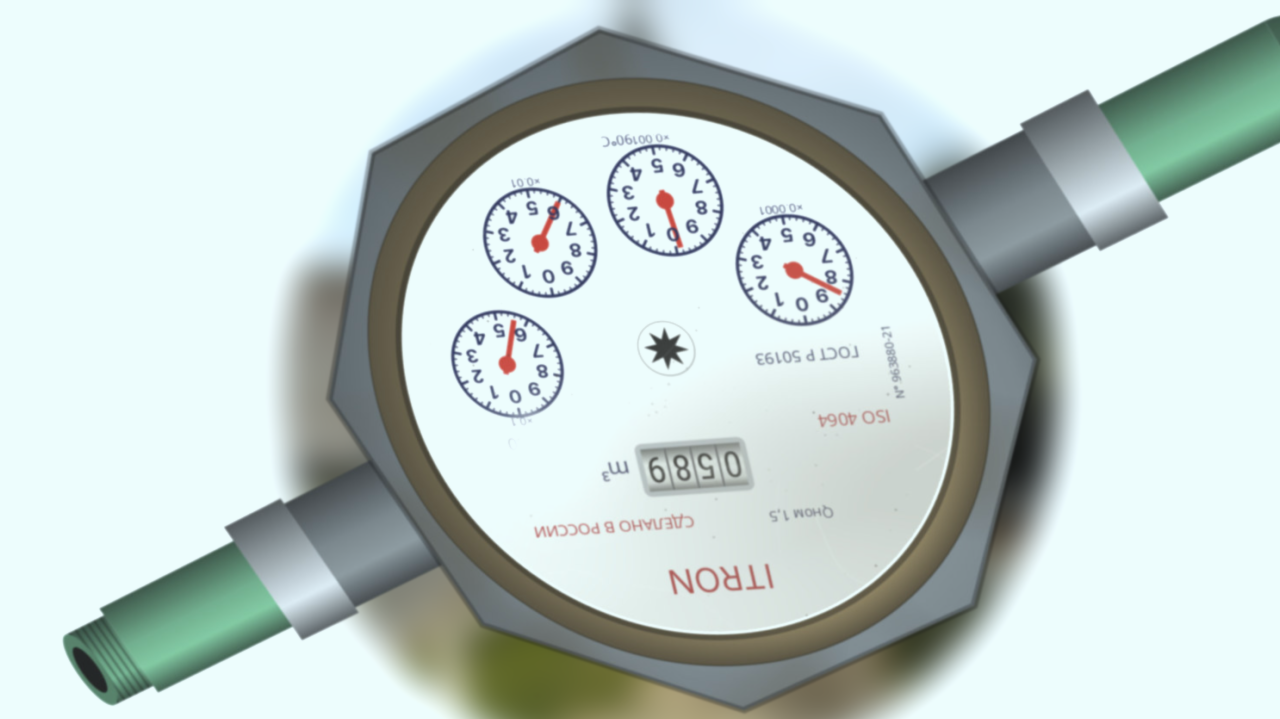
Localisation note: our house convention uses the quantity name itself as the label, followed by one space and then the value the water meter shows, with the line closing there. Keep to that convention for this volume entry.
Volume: 589.5598 m³
